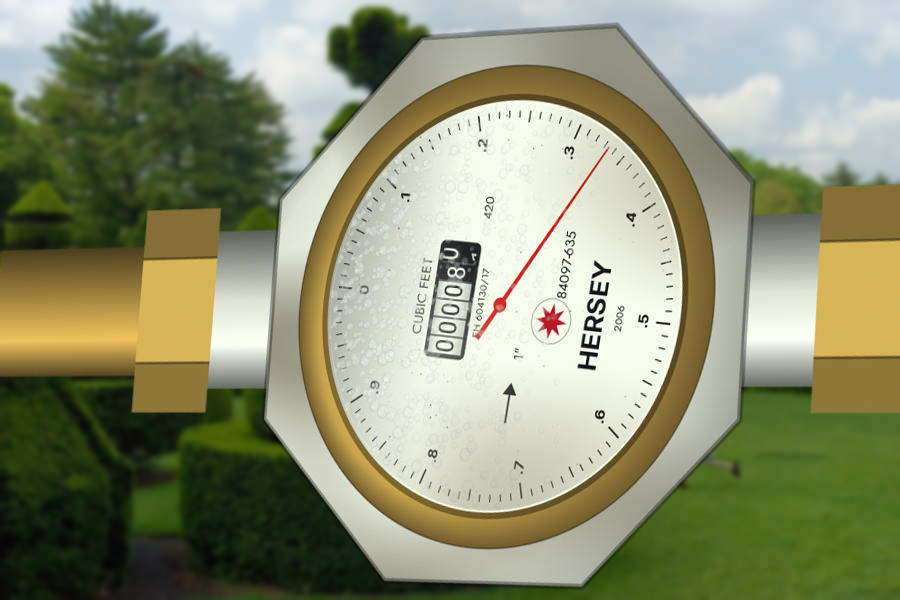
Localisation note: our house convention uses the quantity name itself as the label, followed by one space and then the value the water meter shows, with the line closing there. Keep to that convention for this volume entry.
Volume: 80.33 ft³
